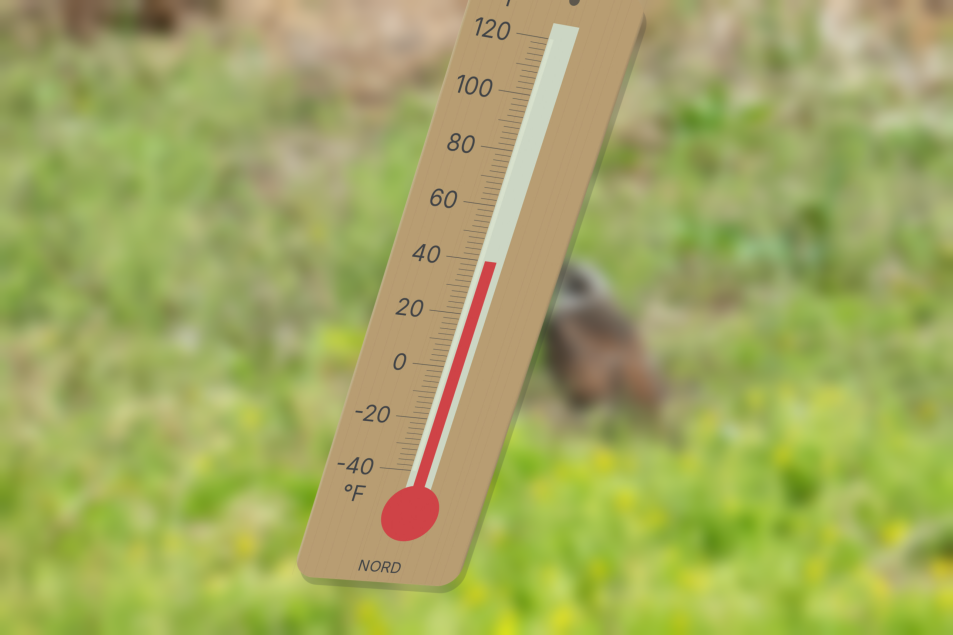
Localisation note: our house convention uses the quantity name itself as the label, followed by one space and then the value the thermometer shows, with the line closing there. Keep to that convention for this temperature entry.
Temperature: 40 °F
